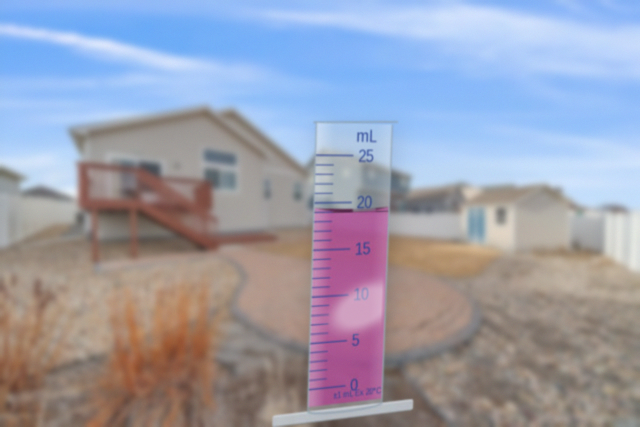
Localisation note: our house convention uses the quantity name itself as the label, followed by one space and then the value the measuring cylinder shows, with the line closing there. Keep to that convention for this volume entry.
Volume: 19 mL
